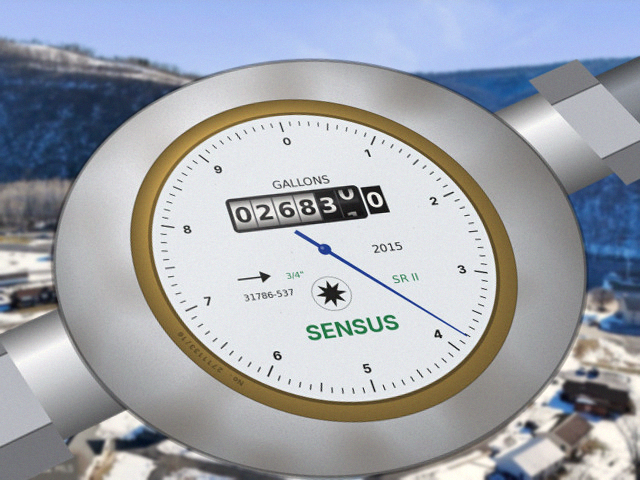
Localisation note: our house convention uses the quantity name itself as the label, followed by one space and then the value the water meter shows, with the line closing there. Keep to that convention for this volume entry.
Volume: 268303.8 gal
